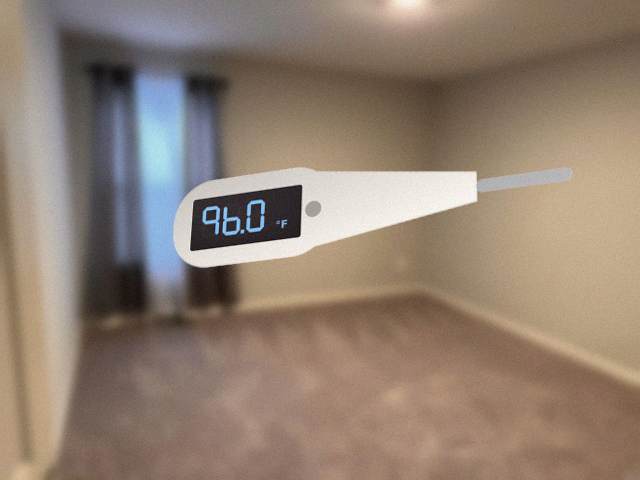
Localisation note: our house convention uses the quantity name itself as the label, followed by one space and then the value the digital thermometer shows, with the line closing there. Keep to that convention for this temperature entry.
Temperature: 96.0 °F
